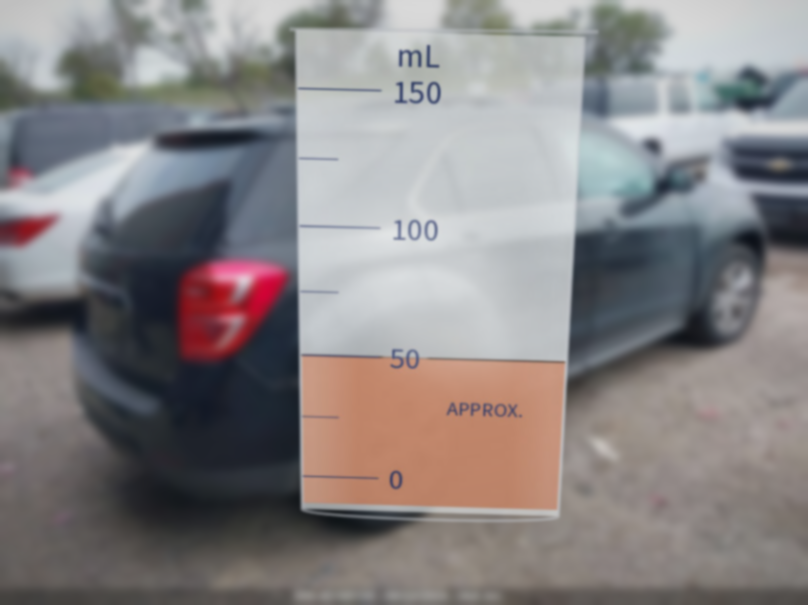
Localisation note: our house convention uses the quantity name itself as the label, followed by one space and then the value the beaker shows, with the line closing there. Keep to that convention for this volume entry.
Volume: 50 mL
